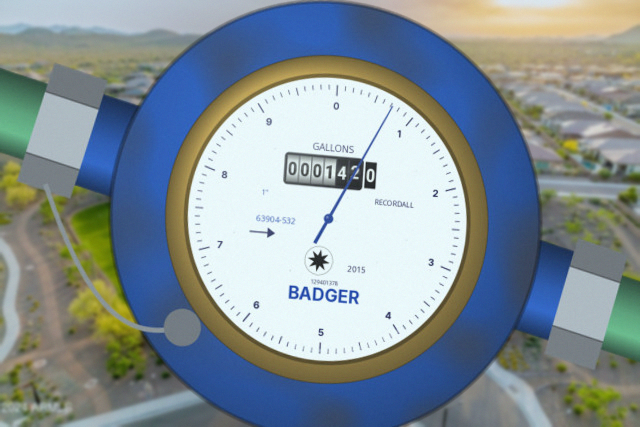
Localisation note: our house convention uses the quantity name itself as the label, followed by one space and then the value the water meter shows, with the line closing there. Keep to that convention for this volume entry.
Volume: 1420.7 gal
